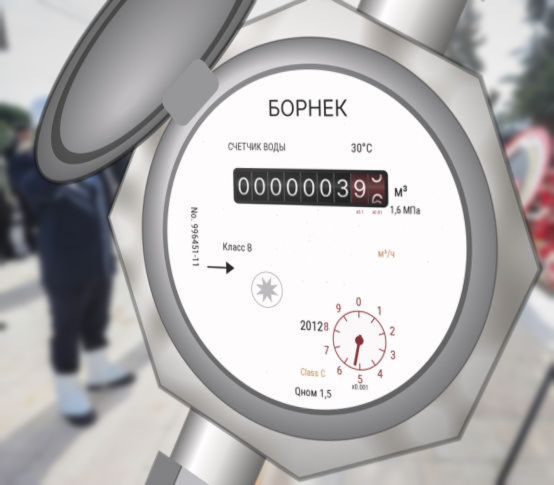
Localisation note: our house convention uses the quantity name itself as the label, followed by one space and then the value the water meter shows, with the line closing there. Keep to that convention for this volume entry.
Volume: 3.955 m³
